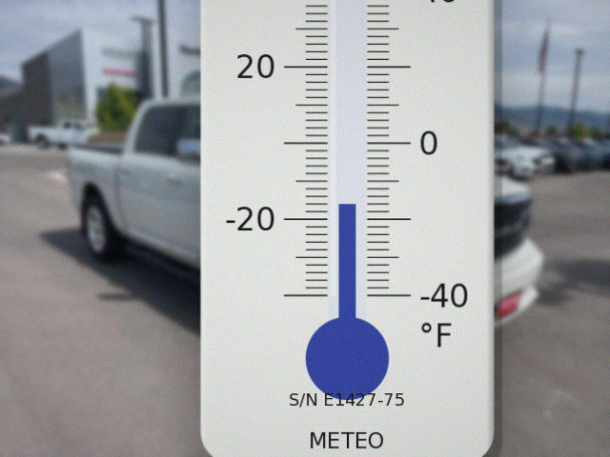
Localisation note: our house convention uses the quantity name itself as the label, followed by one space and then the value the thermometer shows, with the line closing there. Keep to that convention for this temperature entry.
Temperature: -16 °F
